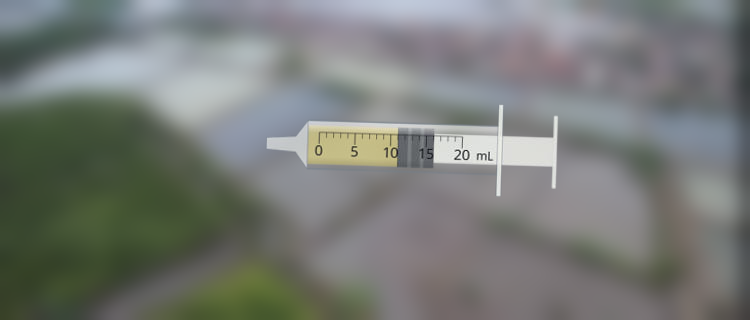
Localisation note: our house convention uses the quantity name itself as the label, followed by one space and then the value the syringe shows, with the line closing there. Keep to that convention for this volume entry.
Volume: 11 mL
